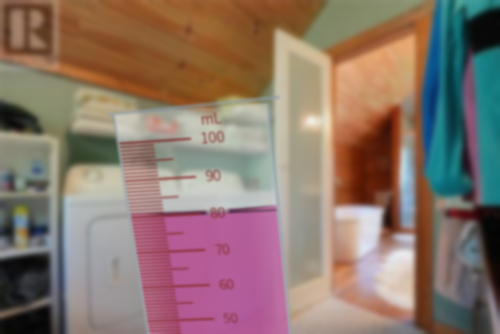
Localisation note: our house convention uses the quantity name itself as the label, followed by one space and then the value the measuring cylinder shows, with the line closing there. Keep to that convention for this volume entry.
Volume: 80 mL
